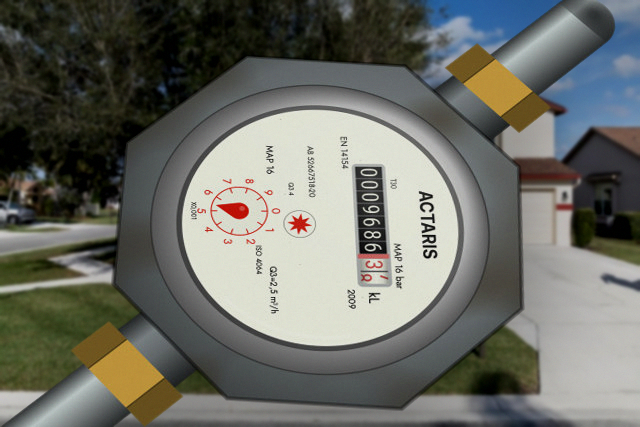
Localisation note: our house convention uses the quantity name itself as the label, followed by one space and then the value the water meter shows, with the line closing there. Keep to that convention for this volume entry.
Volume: 9686.375 kL
